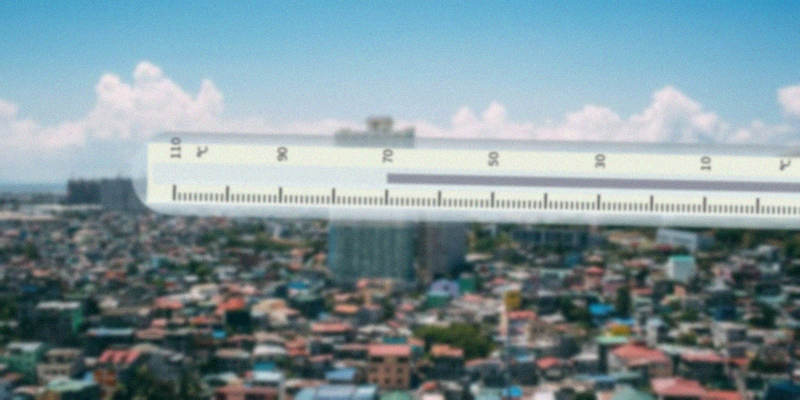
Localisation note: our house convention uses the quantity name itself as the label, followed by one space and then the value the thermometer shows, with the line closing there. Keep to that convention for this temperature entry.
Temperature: 70 °C
